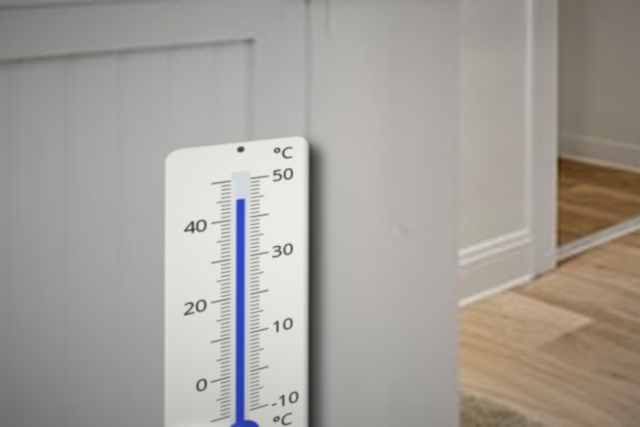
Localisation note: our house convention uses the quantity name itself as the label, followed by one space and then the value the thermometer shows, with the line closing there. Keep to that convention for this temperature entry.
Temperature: 45 °C
